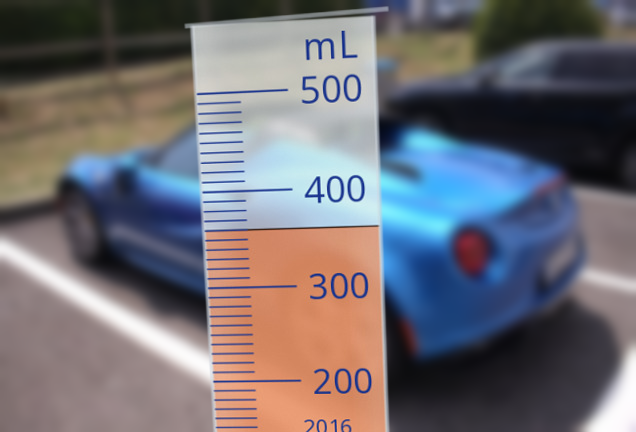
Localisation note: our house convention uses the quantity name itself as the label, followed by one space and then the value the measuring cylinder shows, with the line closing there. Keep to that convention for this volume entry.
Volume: 360 mL
